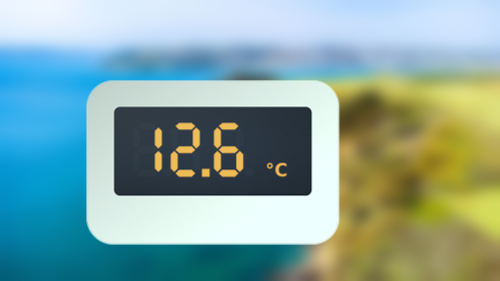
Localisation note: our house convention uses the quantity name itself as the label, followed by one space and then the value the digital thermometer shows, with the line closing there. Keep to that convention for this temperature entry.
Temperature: 12.6 °C
